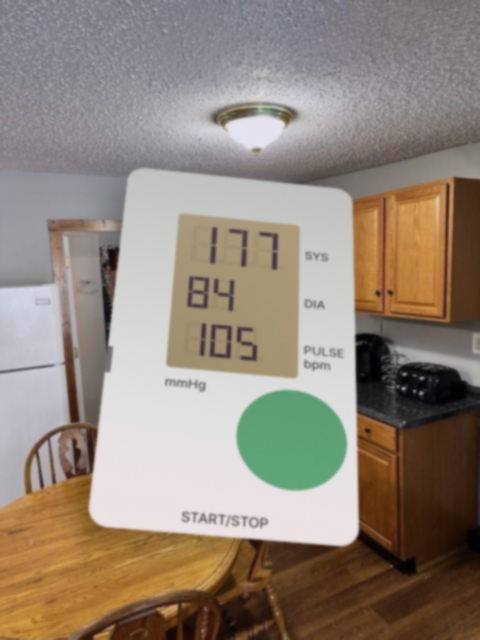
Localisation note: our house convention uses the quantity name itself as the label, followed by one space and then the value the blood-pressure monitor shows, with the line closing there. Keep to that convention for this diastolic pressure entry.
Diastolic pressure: 84 mmHg
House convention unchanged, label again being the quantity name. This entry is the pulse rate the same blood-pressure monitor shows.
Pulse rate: 105 bpm
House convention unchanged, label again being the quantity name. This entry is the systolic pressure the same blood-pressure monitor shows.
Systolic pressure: 177 mmHg
